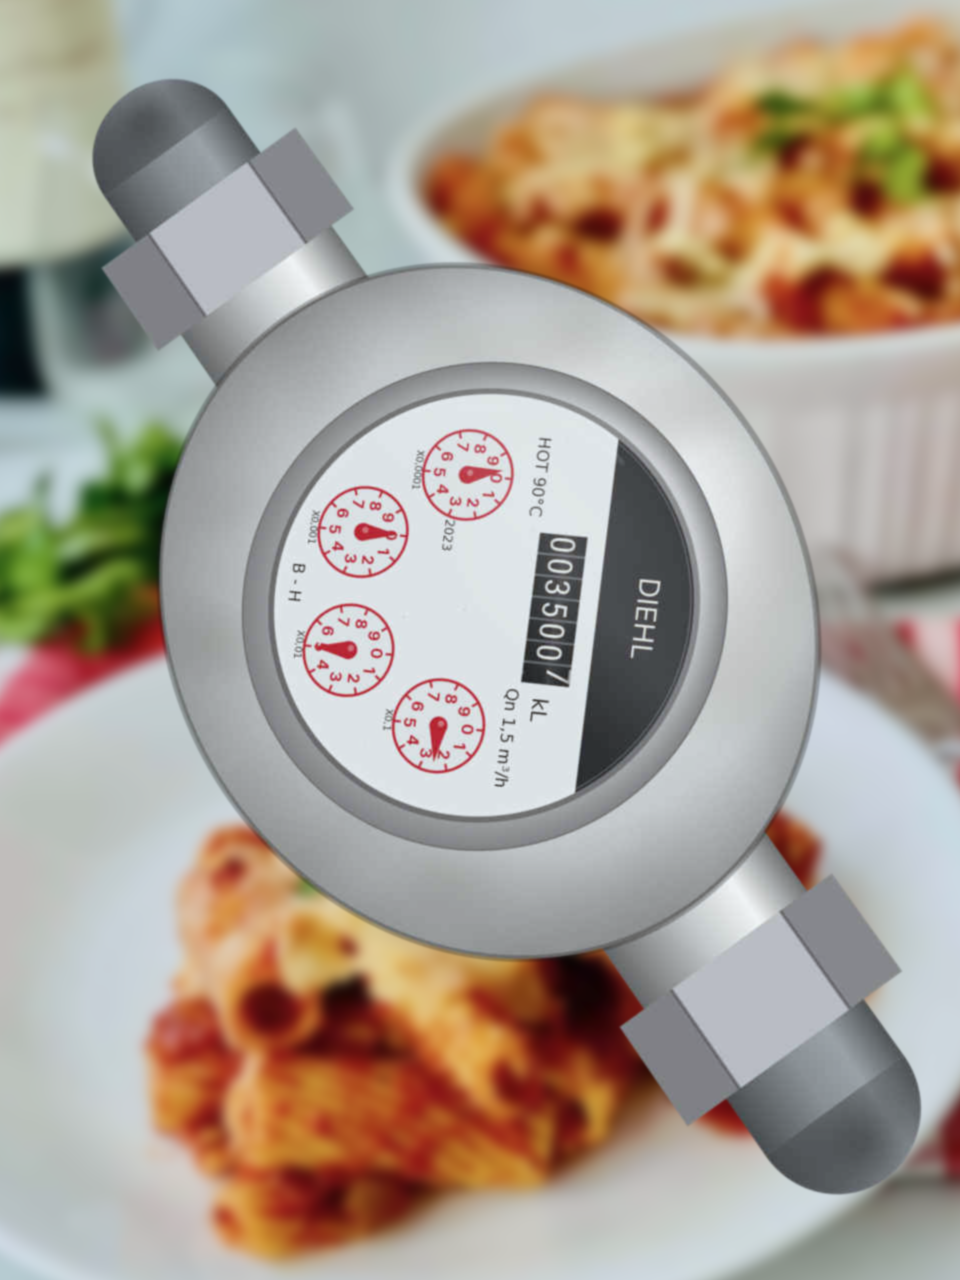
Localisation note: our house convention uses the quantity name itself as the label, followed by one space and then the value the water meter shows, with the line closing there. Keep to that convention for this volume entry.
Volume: 35007.2499 kL
